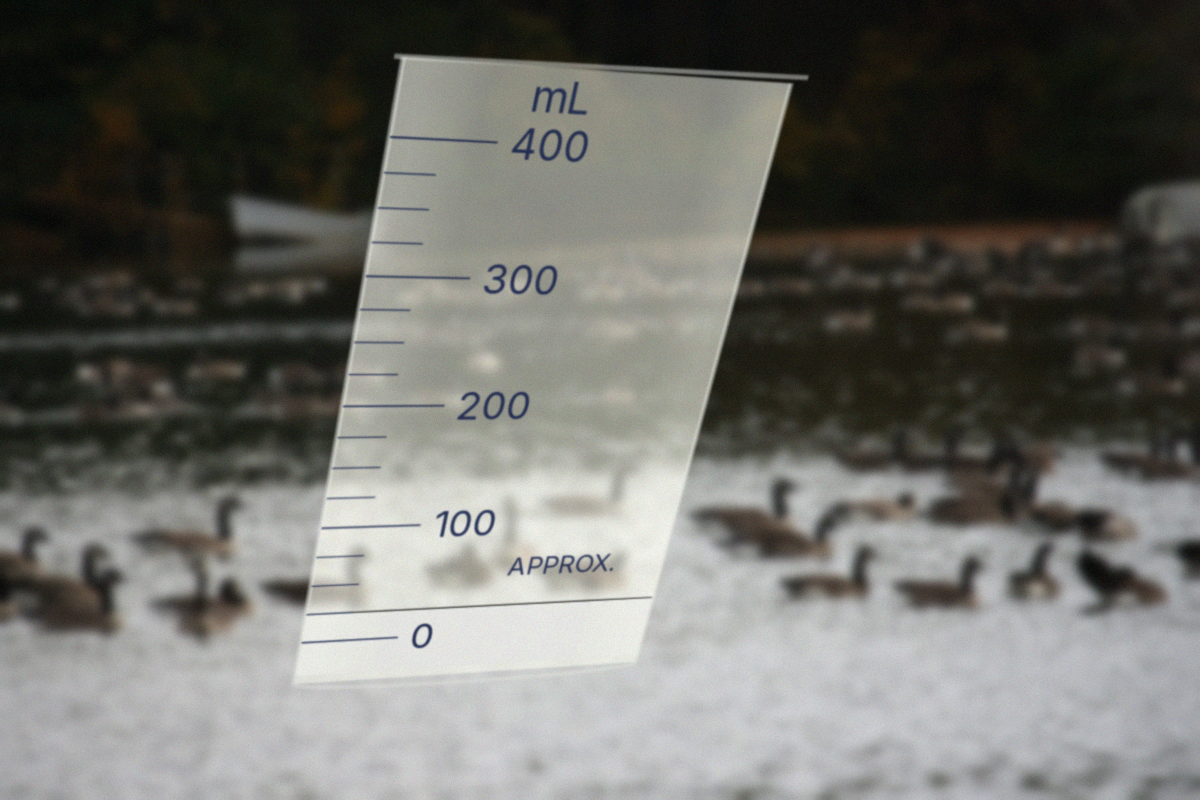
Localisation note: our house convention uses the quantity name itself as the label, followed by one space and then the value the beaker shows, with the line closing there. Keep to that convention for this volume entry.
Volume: 25 mL
